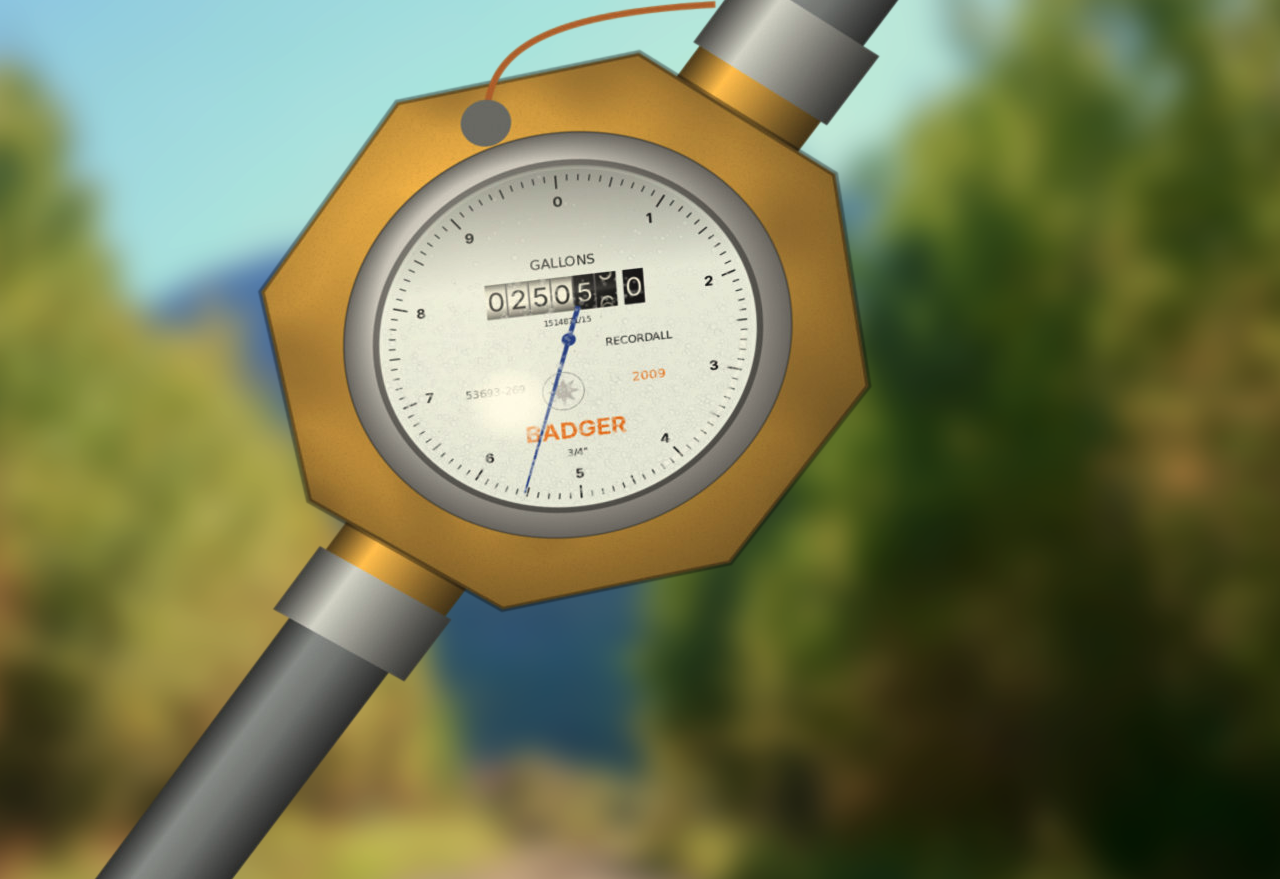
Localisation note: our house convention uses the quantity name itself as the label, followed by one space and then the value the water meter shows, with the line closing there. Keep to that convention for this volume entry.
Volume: 250555.5 gal
